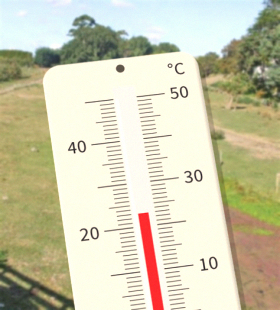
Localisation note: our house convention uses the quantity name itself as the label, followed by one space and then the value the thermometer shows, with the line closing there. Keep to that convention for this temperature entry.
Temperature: 23 °C
